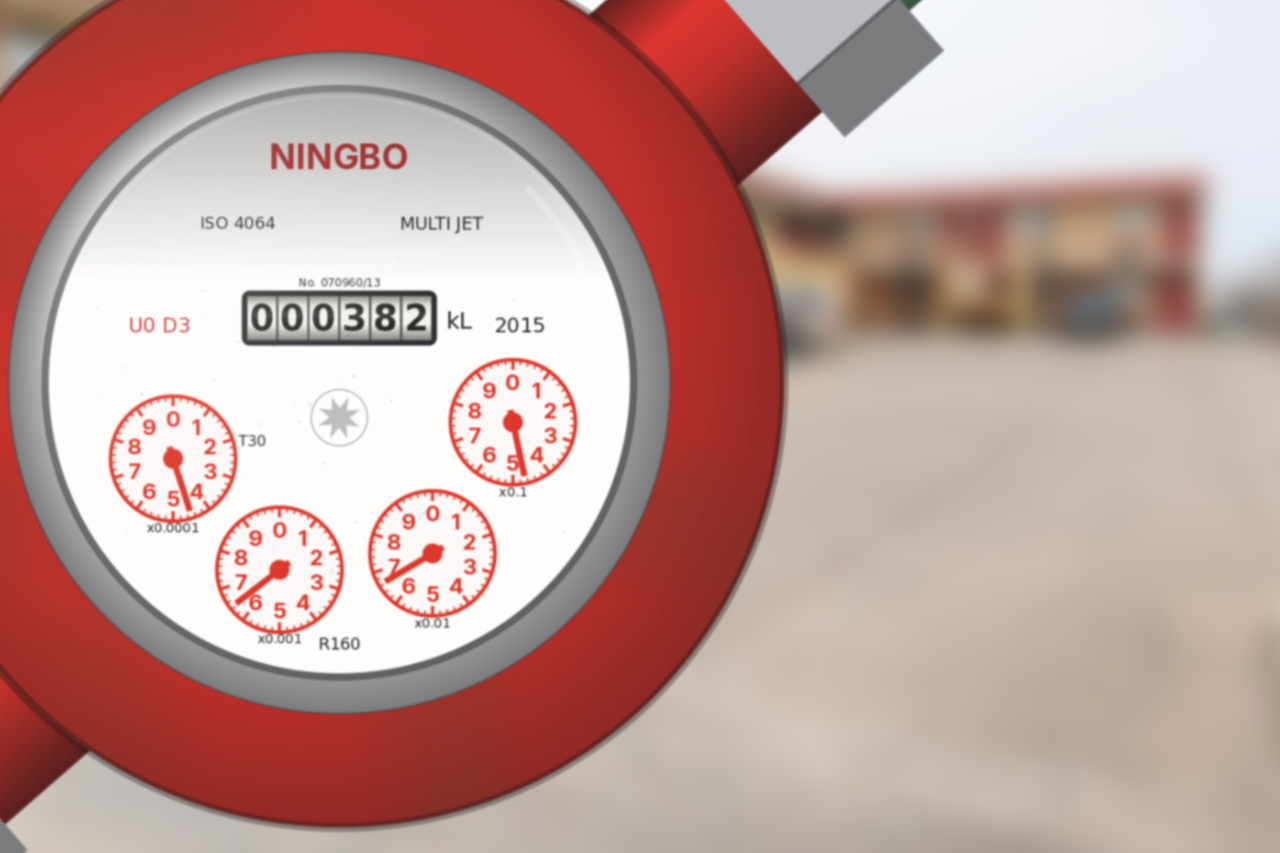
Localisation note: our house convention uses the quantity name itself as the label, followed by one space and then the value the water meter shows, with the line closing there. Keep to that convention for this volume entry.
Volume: 382.4664 kL
